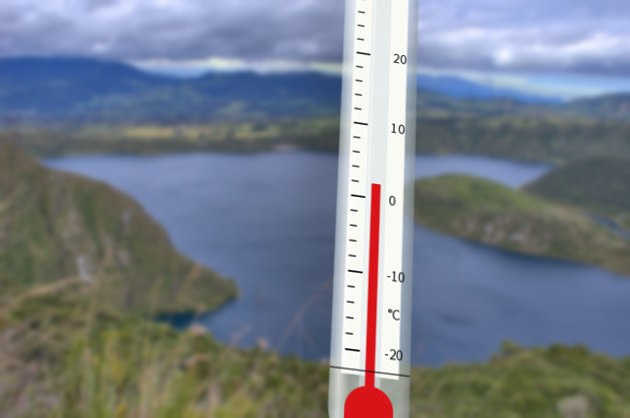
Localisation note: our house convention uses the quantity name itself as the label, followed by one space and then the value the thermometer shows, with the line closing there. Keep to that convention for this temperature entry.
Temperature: 2 °C
